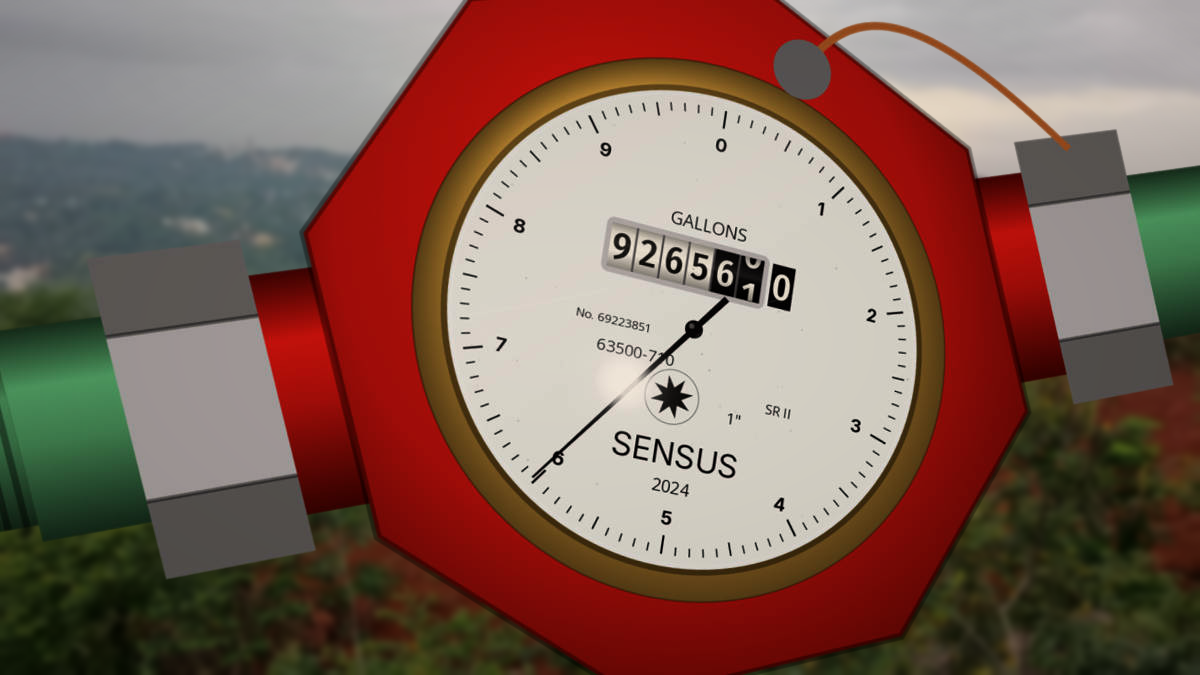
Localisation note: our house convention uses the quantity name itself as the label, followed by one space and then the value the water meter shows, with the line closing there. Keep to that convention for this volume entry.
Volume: 9265606.0 gal
